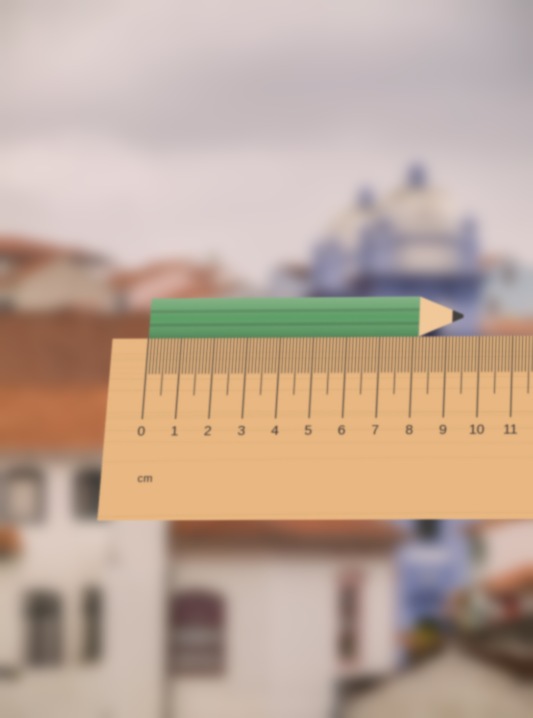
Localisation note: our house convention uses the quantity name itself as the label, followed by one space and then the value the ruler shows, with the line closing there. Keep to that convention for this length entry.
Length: 9.5 cm
